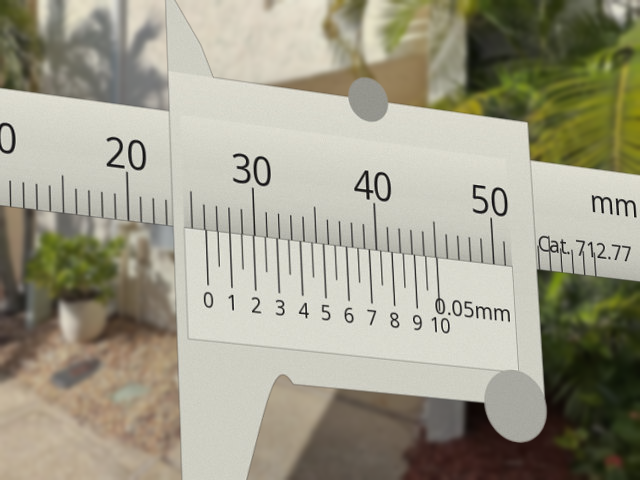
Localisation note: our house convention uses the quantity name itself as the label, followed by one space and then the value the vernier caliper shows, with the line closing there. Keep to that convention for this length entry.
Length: 26.1 mm
